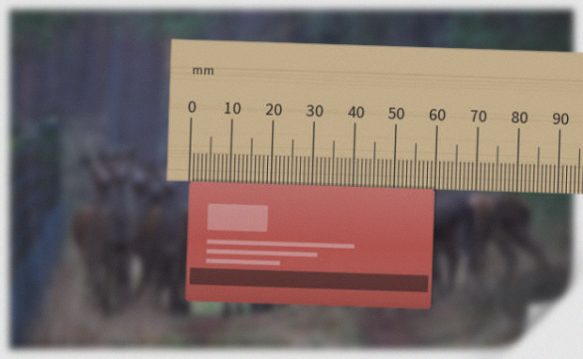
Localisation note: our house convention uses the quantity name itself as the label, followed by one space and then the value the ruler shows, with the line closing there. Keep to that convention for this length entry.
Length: 60 mm
